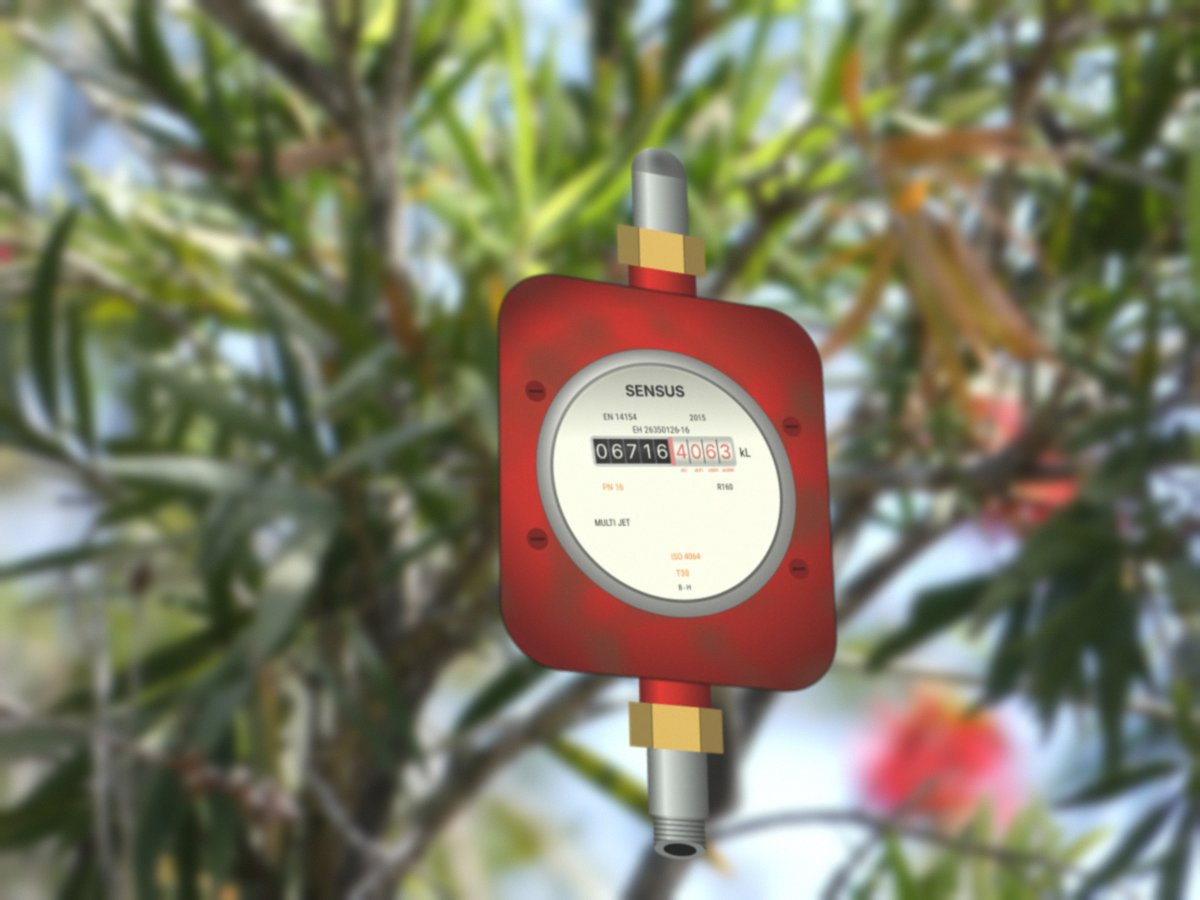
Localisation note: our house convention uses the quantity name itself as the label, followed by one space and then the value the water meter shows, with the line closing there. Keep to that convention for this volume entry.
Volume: 6716.4063 kL
